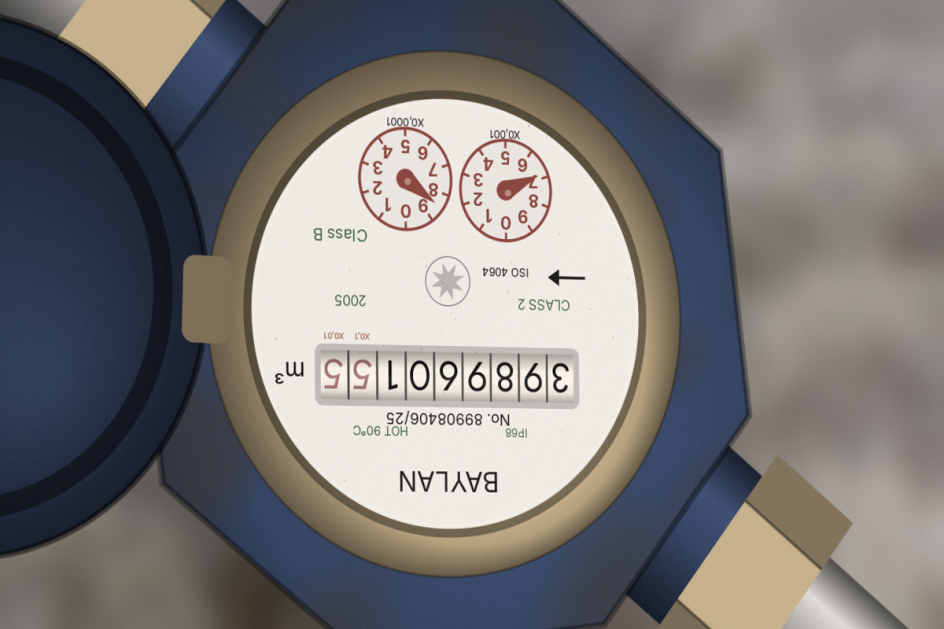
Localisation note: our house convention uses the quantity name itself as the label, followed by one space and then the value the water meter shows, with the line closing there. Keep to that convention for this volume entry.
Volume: 3989601.5568 m³
